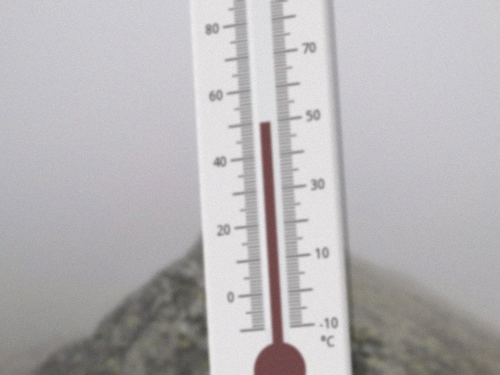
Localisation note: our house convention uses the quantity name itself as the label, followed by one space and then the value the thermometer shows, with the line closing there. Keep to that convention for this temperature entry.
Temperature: 50 °C
